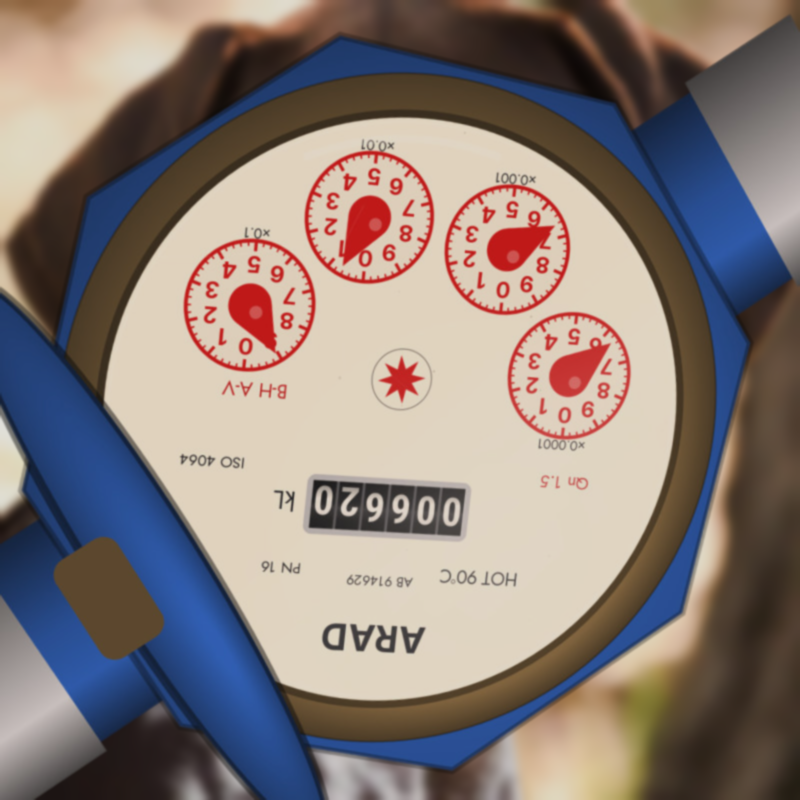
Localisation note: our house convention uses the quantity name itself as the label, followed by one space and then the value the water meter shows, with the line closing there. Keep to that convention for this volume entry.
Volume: 6619.9066 kL
